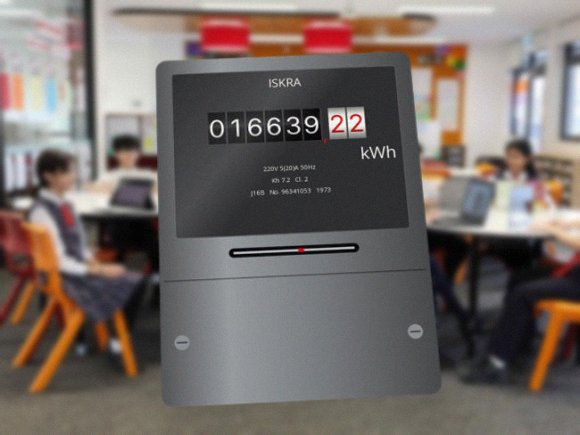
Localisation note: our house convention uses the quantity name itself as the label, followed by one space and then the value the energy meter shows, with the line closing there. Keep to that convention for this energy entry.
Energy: 16639.22 kWh
